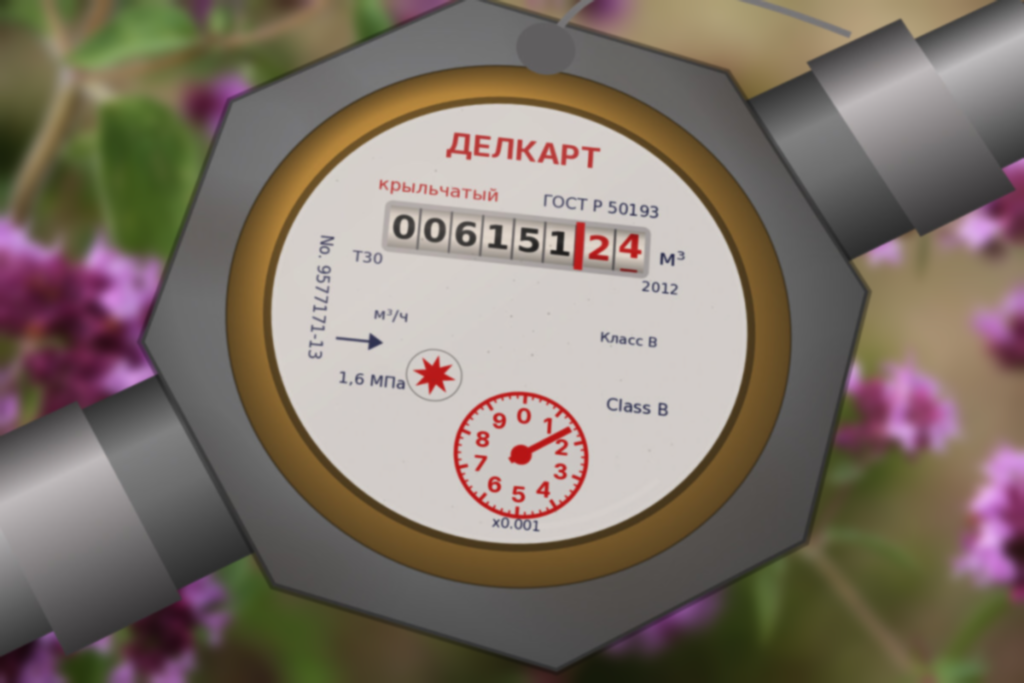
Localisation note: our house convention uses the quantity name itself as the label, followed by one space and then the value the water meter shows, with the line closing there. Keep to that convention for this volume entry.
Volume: 6151.241 m³
